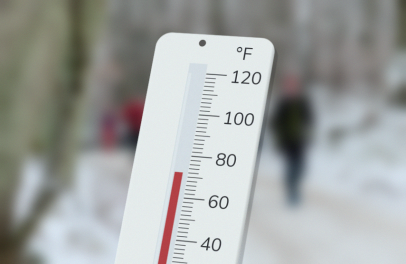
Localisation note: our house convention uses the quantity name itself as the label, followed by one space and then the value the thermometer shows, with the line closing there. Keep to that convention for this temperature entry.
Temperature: 72 °F
